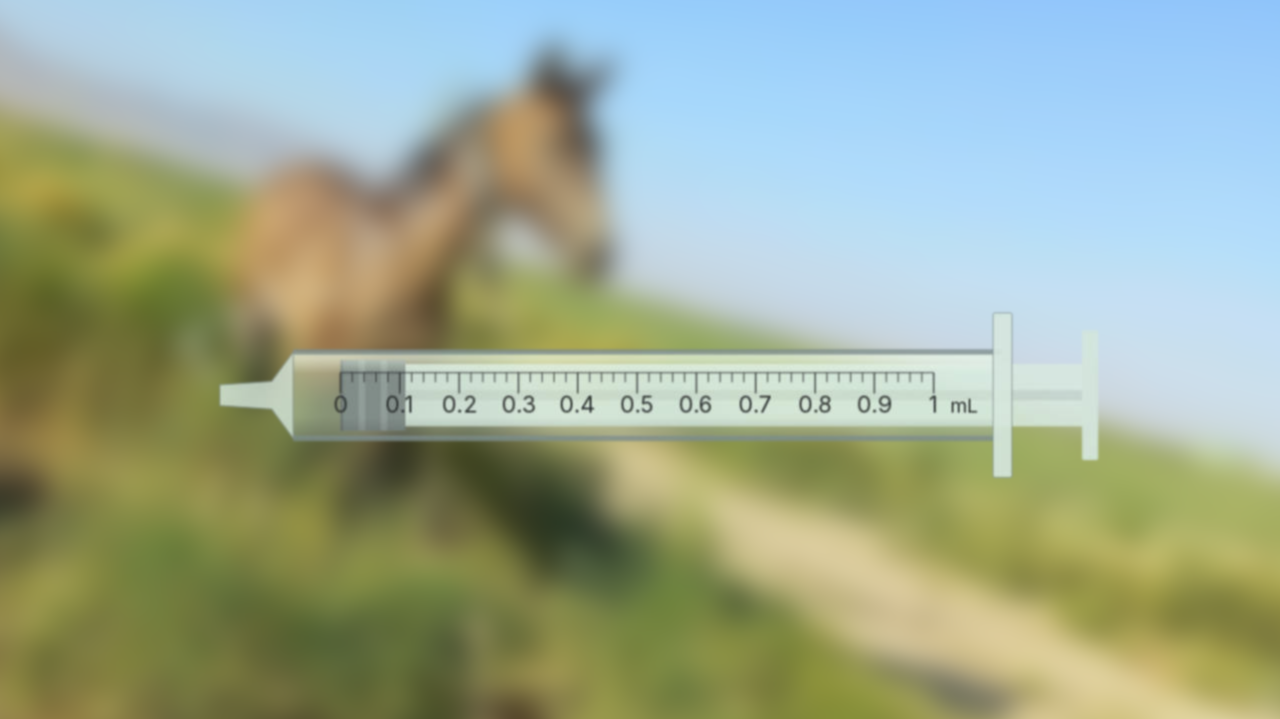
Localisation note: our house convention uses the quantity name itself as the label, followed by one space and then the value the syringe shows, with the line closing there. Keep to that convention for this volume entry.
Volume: 0 mL
